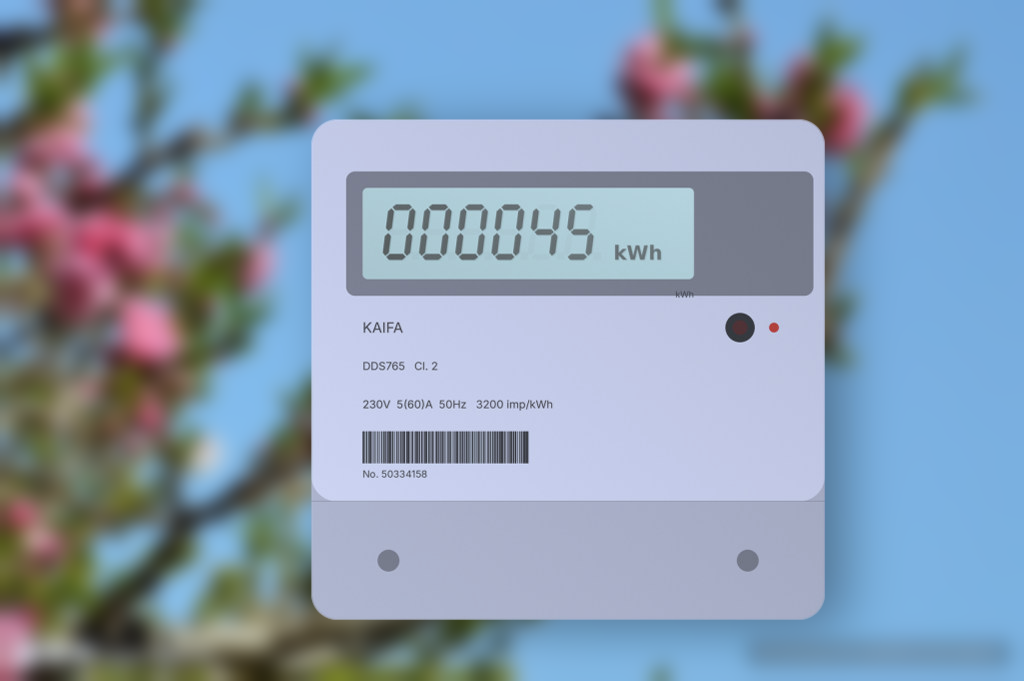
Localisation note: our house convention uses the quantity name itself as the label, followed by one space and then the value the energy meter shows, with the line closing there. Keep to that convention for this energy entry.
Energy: 45 kWh
